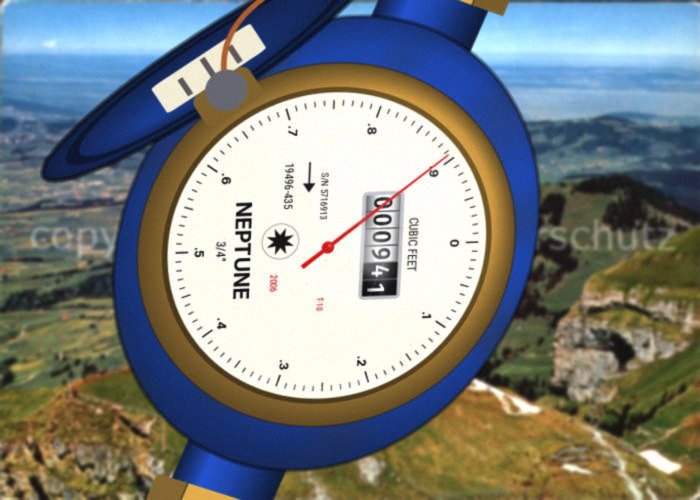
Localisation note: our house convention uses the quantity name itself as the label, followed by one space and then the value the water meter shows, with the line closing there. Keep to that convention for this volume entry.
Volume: 940.89 ft³
